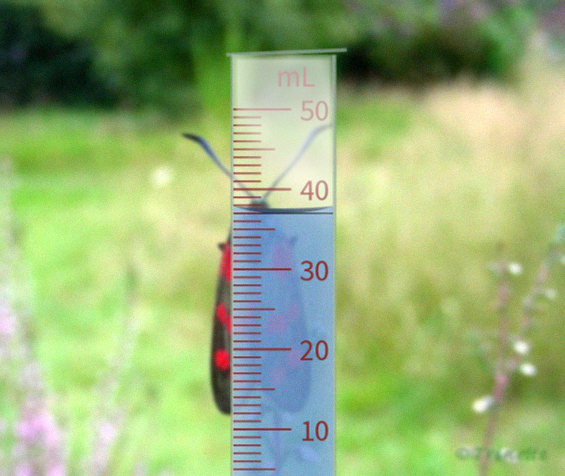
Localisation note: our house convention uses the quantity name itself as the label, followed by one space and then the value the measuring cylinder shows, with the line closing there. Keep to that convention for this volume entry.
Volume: 37 mL
